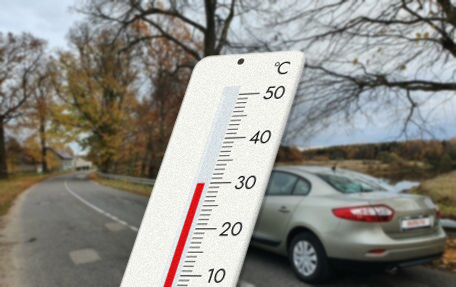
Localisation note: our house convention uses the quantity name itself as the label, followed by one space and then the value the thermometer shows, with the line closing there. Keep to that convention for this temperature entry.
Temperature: 30 °C
